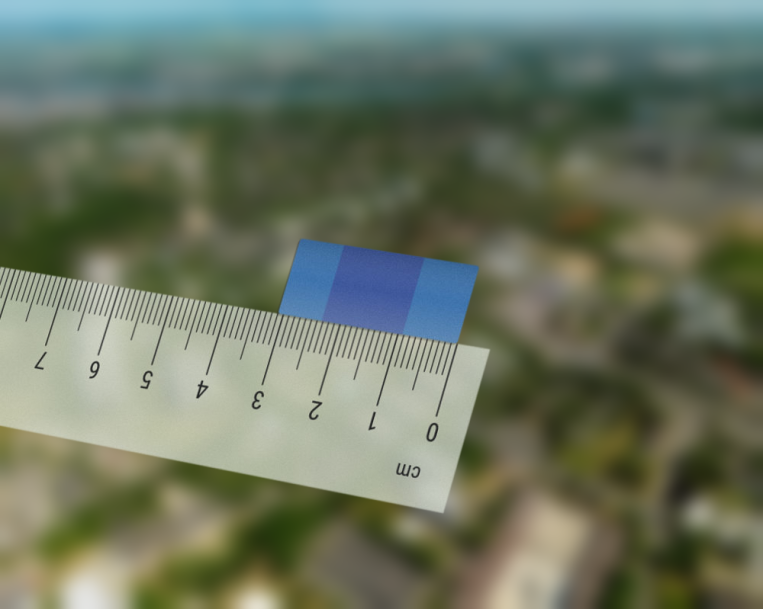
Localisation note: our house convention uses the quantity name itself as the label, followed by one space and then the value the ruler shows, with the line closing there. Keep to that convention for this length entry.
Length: 3.1 cm
